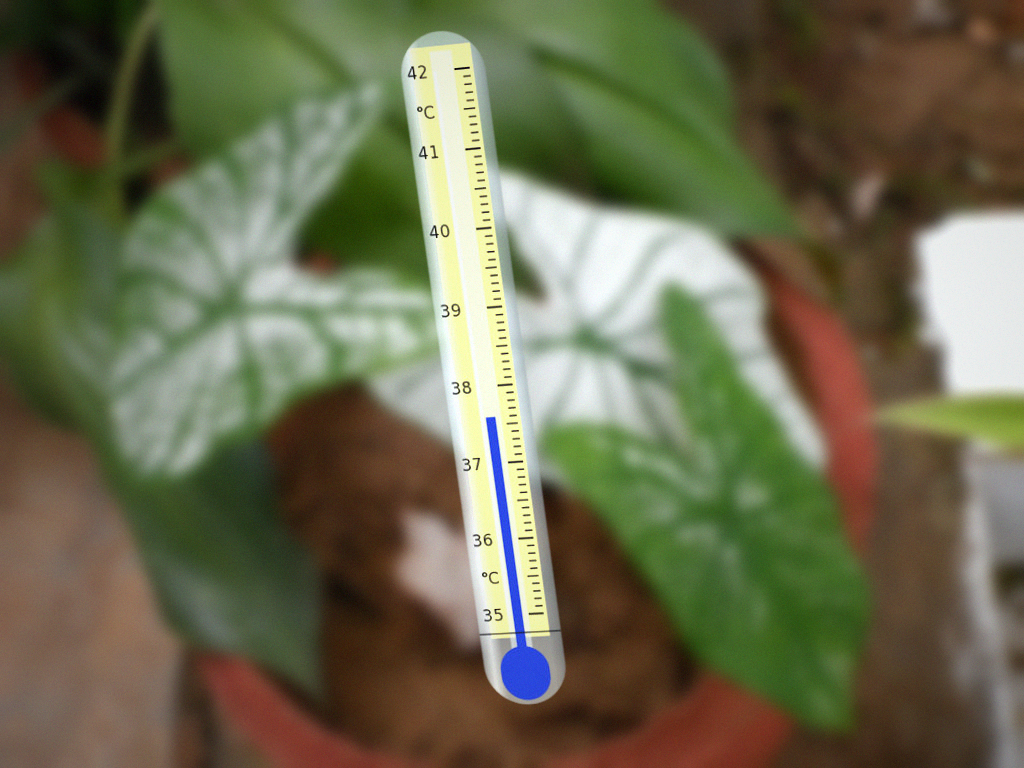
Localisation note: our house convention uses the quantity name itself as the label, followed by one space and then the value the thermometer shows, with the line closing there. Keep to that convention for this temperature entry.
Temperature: 37.6 °C
